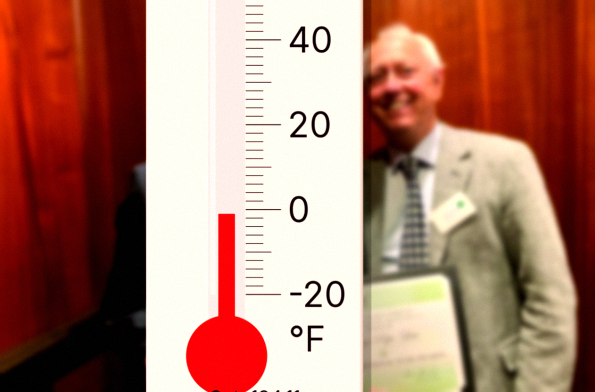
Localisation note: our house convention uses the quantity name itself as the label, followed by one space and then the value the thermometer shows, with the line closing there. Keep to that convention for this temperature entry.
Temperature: -1 °F
